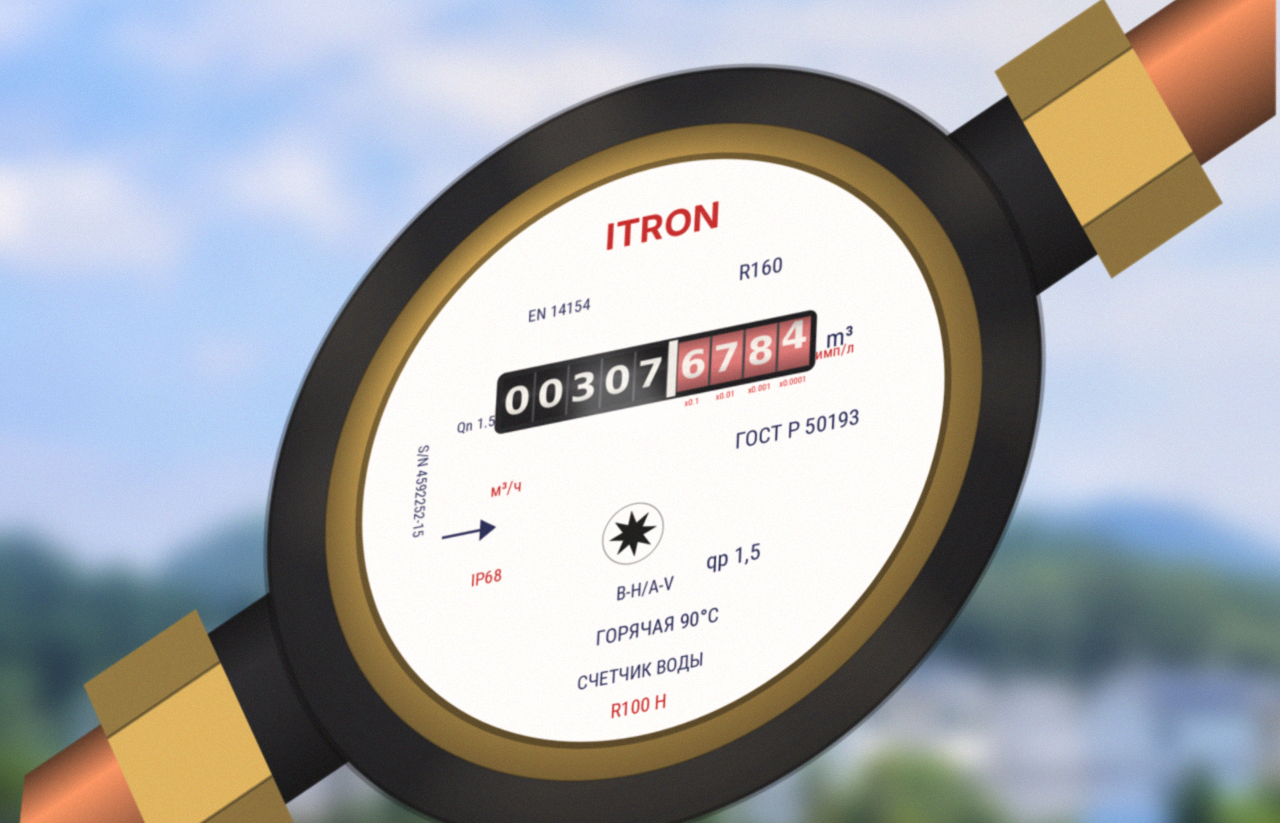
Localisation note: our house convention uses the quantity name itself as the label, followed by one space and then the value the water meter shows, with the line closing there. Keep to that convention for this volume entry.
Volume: 307.6784 m³
